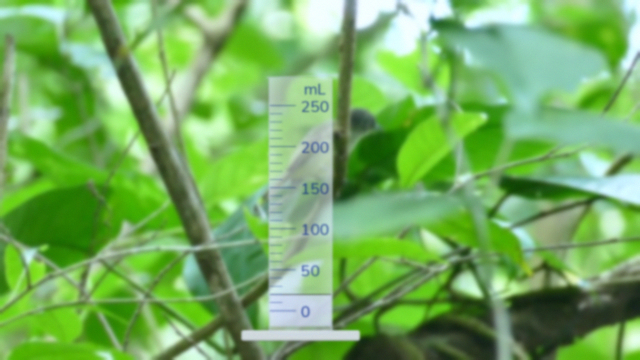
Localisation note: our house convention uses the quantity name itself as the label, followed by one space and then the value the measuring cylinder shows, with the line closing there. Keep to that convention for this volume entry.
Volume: 20 mL
